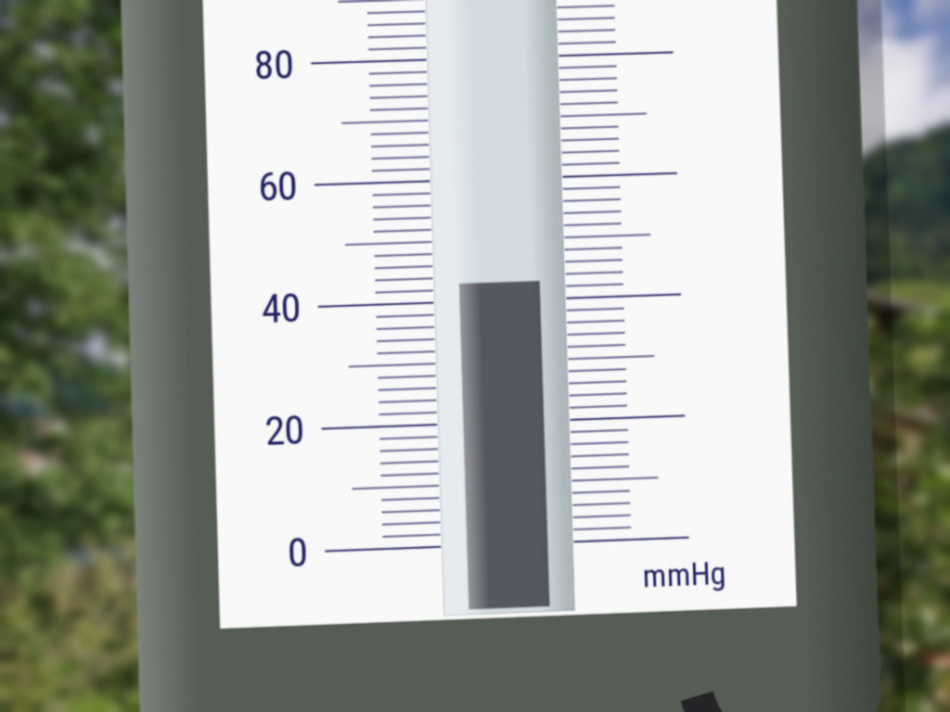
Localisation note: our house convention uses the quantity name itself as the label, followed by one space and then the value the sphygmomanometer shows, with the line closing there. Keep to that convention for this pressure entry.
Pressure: 43 mmHg
